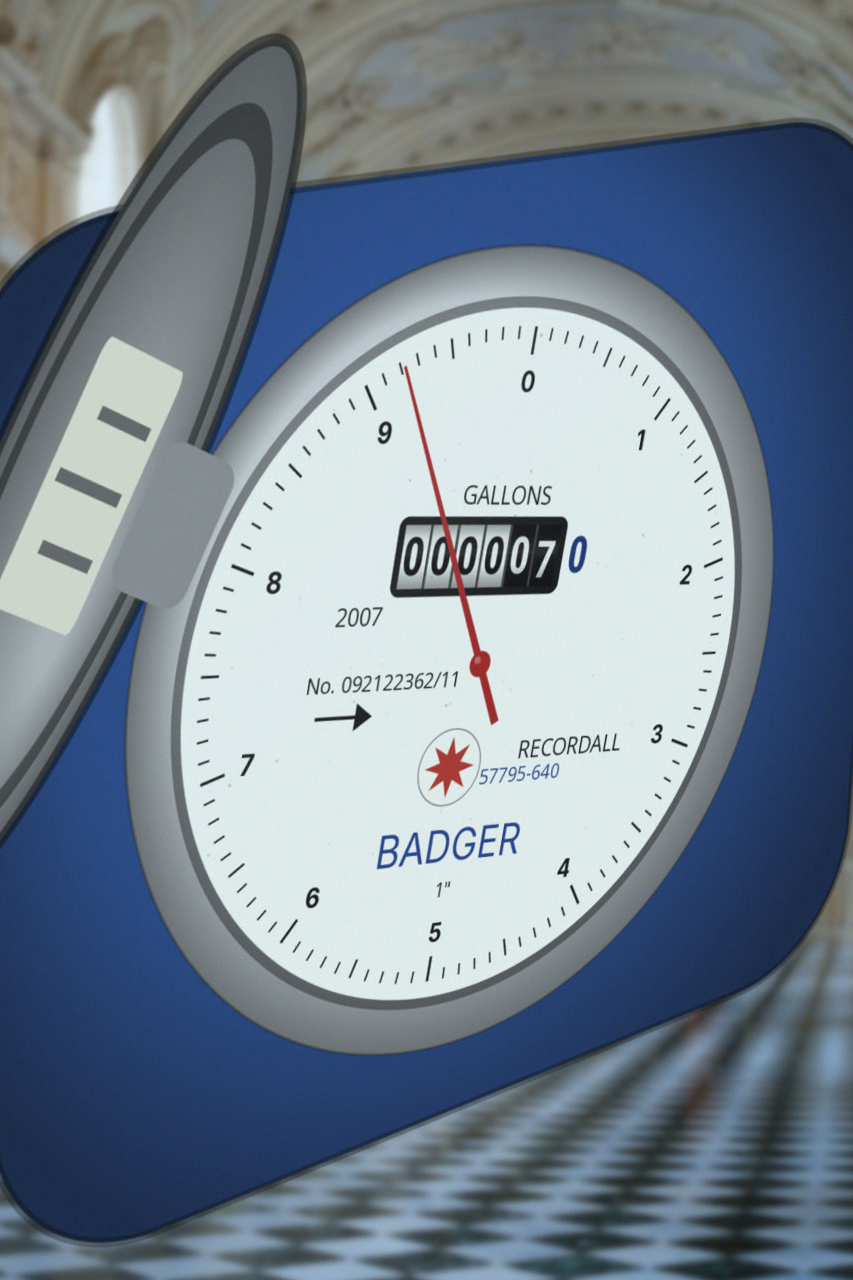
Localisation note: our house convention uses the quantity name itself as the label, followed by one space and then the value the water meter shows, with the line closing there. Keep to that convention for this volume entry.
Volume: 69.2 gal
